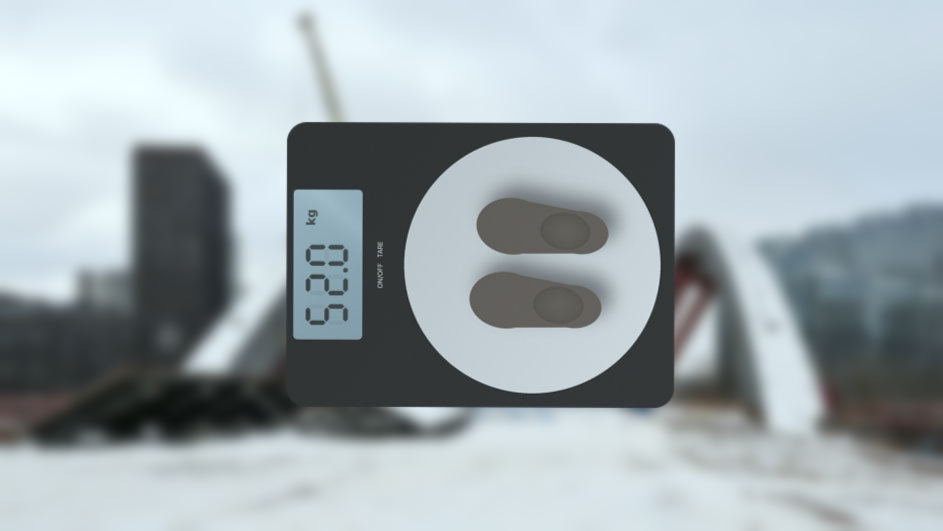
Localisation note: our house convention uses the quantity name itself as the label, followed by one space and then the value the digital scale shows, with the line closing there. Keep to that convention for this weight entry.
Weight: 52.0 kg
